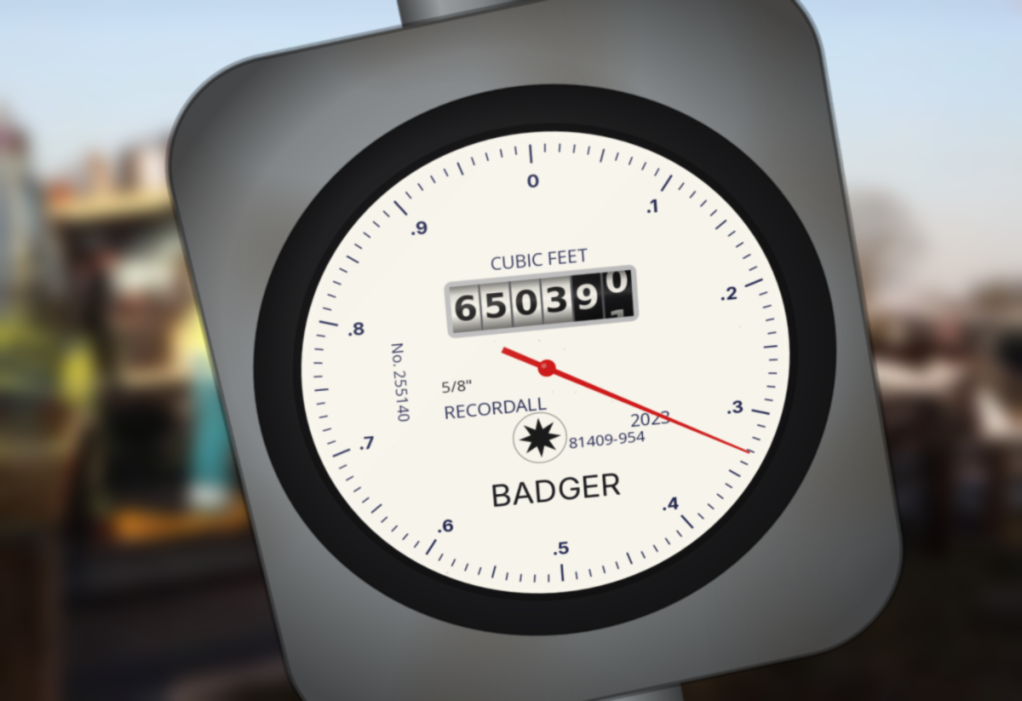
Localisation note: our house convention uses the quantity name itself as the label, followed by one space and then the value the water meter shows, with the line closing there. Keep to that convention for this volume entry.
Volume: 650390.33 ft³
